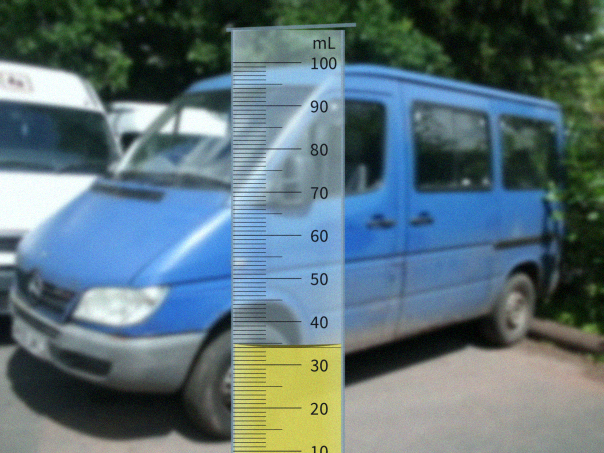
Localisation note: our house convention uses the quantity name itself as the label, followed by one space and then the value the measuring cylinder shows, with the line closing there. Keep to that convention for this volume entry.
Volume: 34 mL
